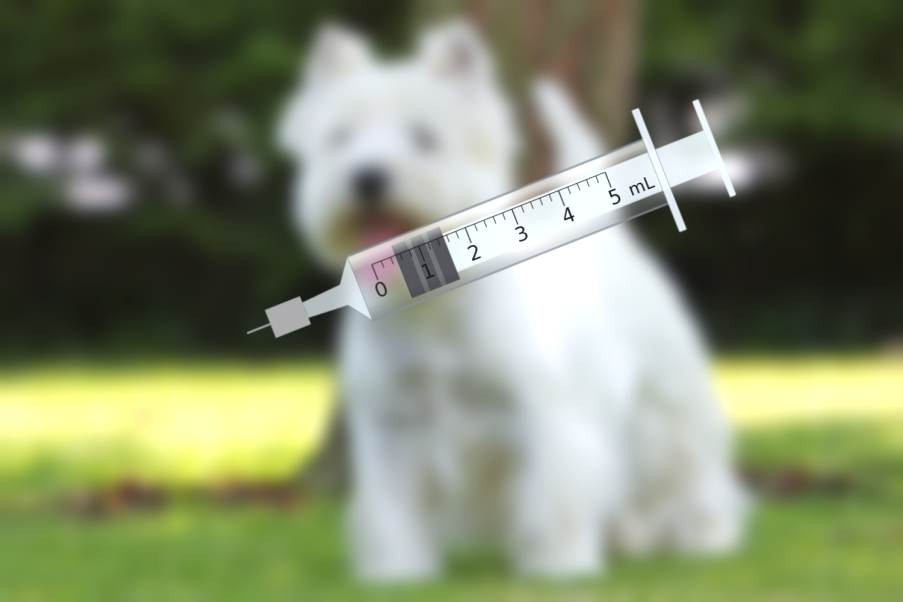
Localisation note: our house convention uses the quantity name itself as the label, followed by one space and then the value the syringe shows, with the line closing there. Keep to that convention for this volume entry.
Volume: 0.5 mL
